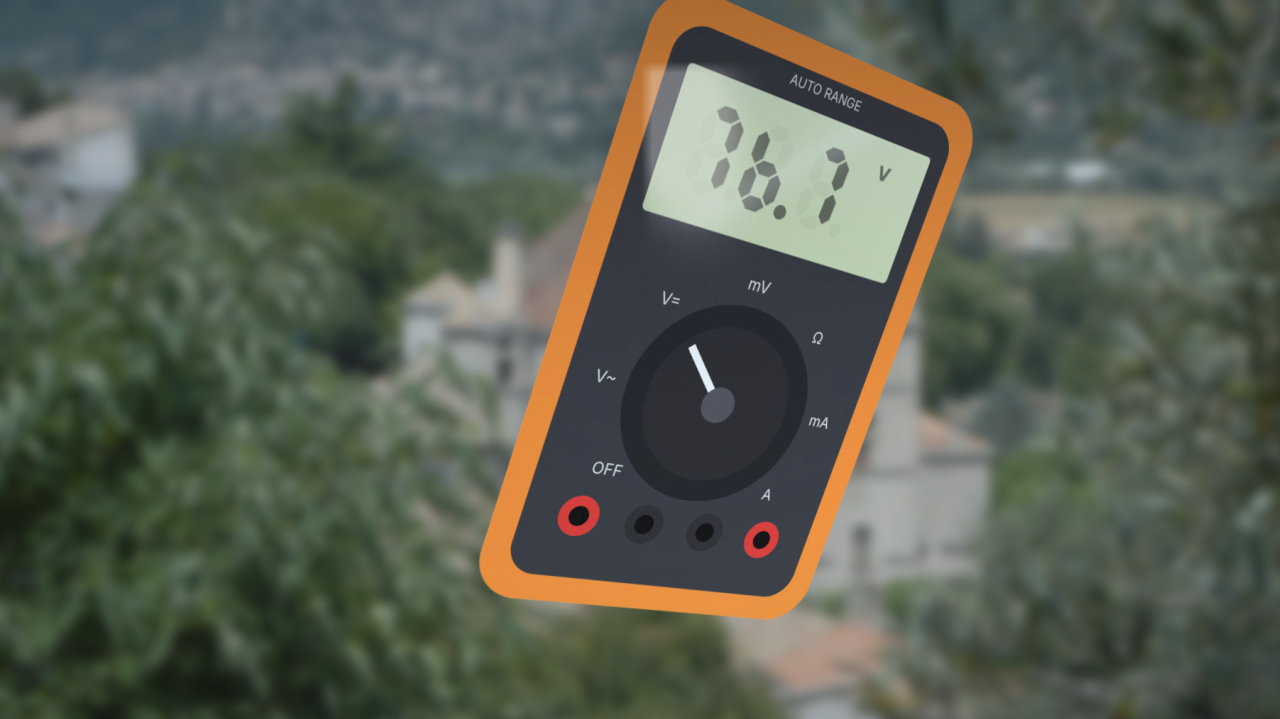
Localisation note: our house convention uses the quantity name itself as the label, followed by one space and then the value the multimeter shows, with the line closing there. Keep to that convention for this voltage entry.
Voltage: 76.7 V
